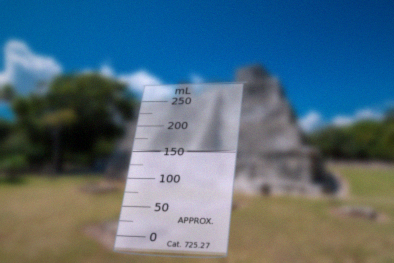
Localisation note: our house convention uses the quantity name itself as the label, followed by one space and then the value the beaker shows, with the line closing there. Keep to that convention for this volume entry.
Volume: 150 mL
